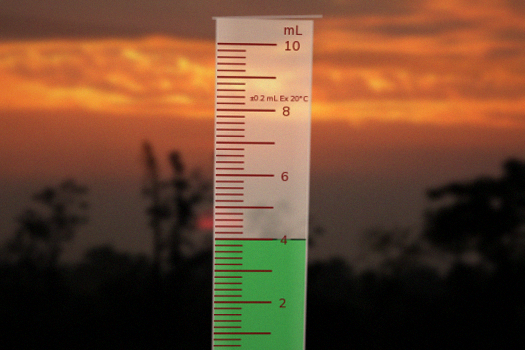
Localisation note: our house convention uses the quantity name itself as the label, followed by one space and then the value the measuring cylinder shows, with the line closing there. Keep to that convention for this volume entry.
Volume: 4 mL
